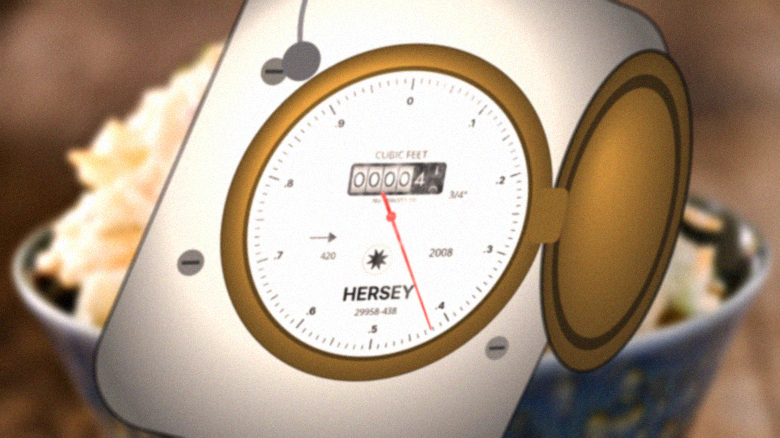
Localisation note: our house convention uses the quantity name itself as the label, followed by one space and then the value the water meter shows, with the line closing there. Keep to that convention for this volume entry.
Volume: 41.42 ft³
